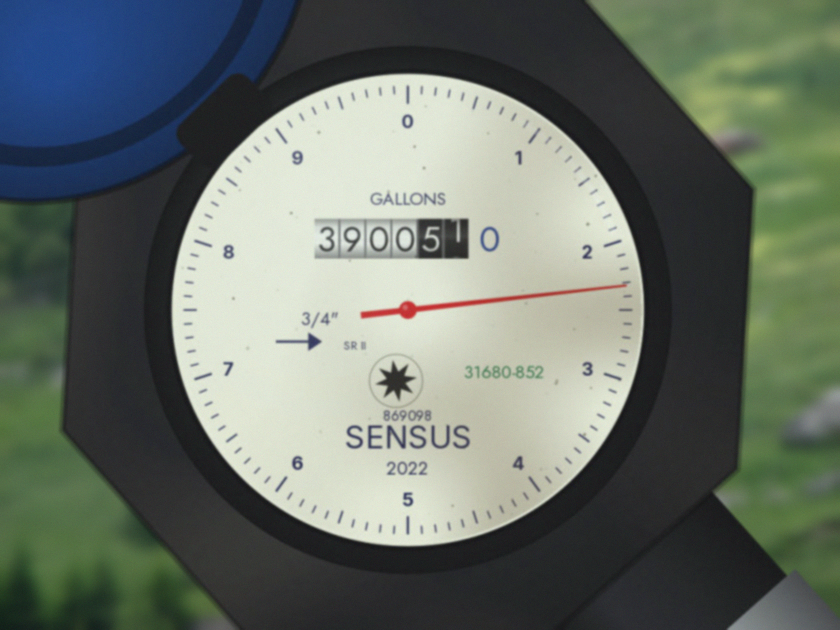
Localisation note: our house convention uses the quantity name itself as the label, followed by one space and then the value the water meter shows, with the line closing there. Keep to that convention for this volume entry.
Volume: 3900512.3 gal
